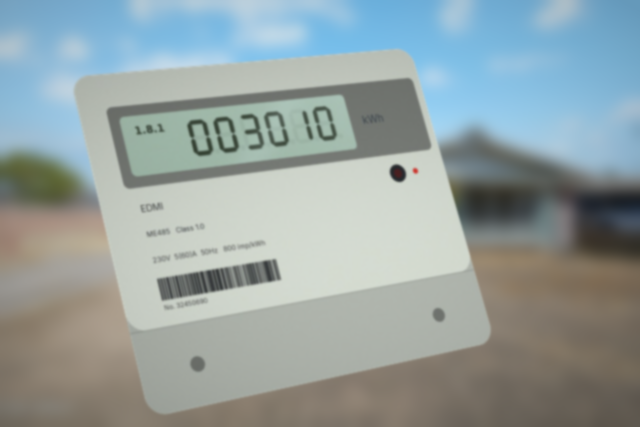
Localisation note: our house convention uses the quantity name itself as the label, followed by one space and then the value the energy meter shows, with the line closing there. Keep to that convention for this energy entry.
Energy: 3010 kWh
